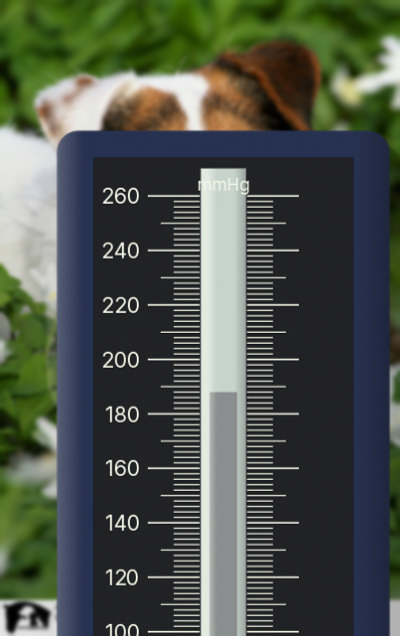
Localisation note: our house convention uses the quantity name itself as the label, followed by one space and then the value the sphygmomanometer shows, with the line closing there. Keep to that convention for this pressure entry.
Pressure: 188 mmHg
